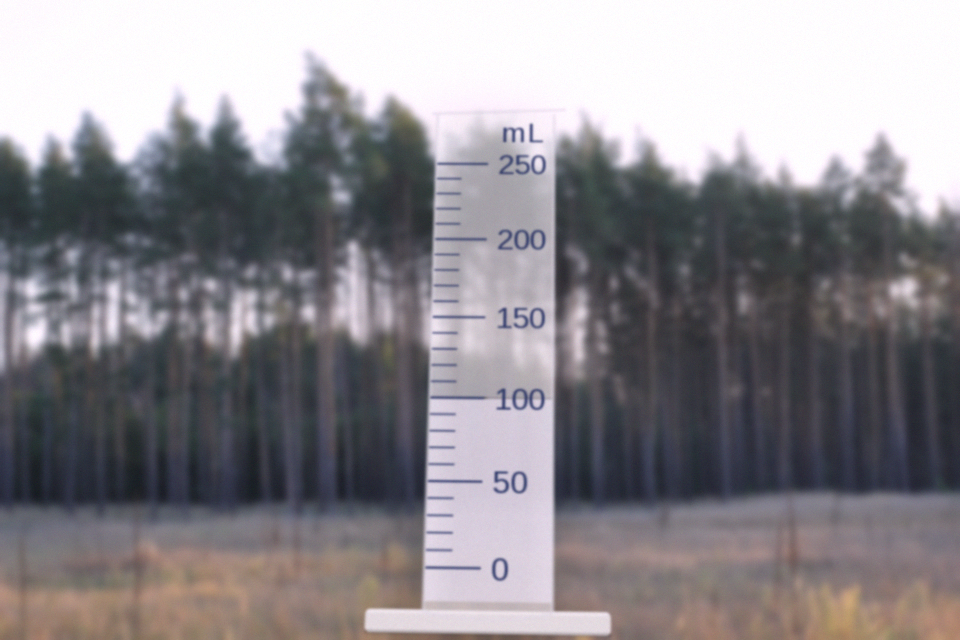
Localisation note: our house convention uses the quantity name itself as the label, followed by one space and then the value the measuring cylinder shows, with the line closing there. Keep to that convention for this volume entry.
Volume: 100 mL
